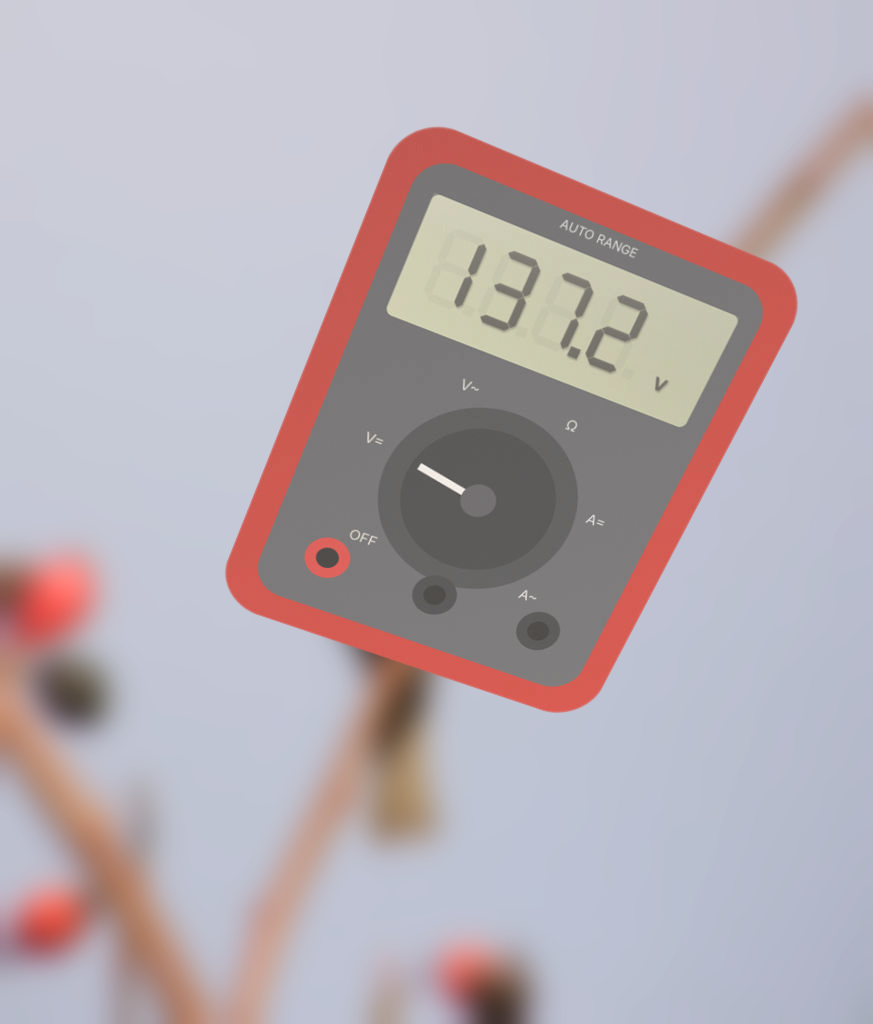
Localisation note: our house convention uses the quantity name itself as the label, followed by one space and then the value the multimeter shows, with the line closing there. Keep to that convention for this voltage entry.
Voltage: 137.2 V
